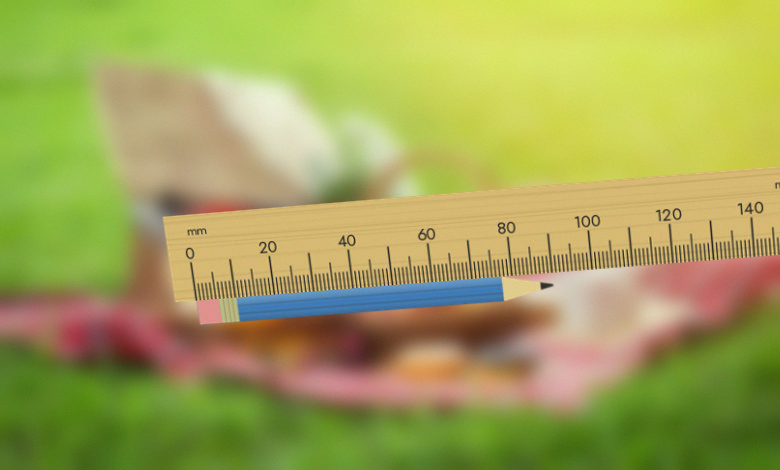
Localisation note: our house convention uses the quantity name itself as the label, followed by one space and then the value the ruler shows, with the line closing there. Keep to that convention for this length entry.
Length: 90 mm
